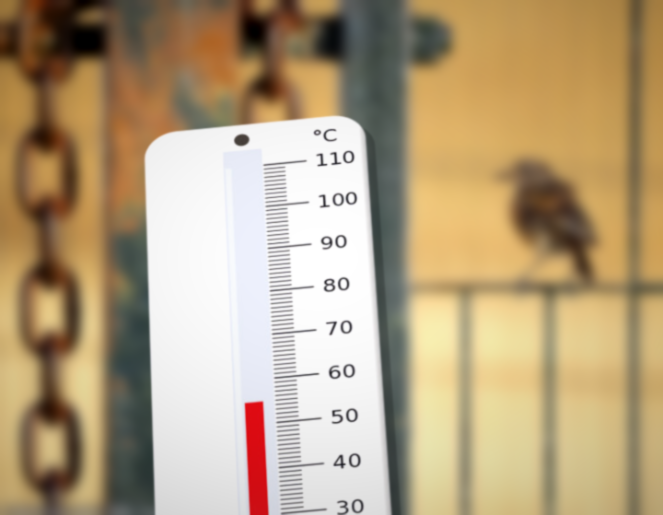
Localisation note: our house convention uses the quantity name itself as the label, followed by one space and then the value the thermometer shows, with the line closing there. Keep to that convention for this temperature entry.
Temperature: 55 °C
